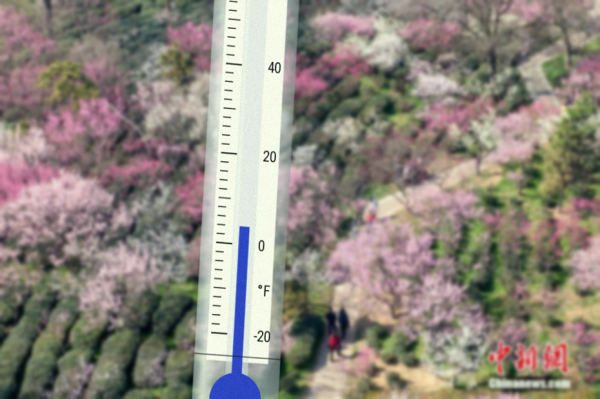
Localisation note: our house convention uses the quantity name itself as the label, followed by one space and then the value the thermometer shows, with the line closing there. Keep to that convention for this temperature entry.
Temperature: 4 °F
